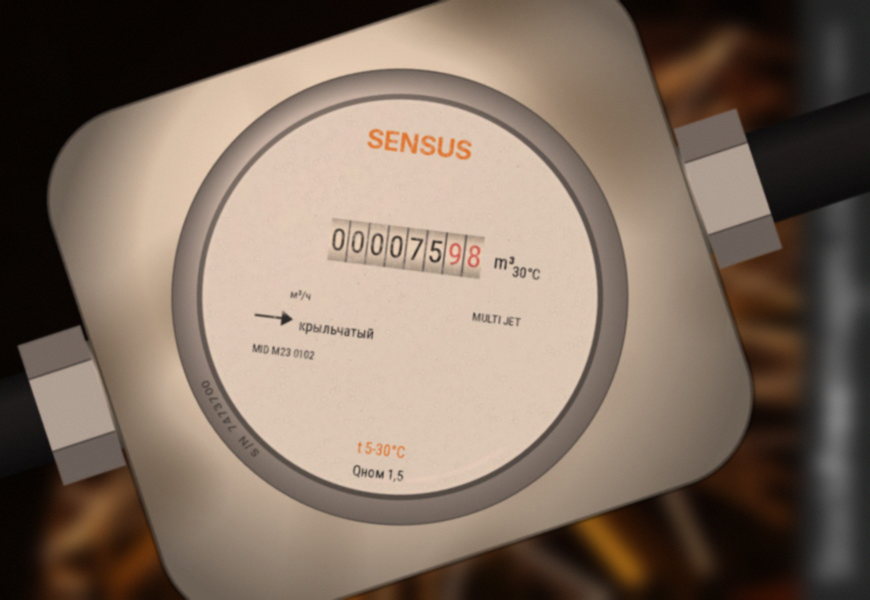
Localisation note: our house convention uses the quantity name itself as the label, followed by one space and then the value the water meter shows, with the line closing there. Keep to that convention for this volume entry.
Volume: 75.98 m³
